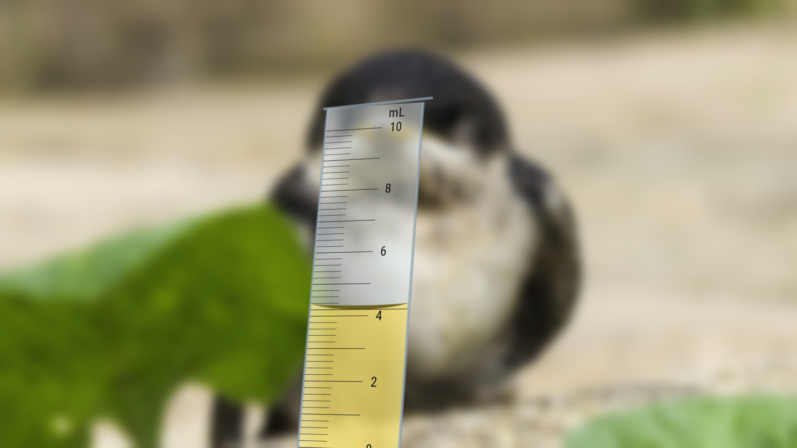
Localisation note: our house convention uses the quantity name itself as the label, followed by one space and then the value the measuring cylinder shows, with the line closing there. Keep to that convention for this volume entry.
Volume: 4.2 mL
